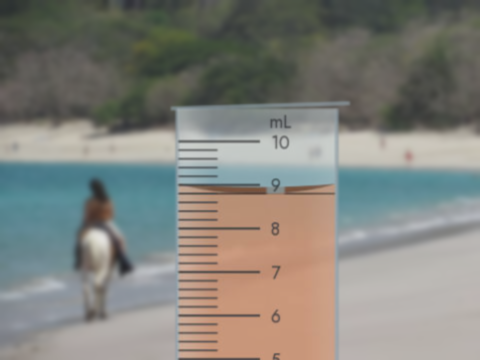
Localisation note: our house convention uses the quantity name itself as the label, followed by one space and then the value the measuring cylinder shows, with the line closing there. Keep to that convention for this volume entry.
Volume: 8.8 mL
